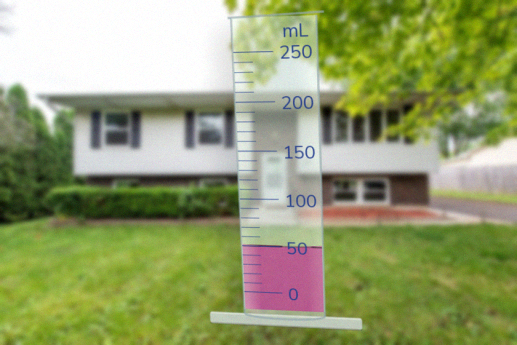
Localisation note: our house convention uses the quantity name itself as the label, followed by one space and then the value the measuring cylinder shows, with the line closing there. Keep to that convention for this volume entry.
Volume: 50 mL
